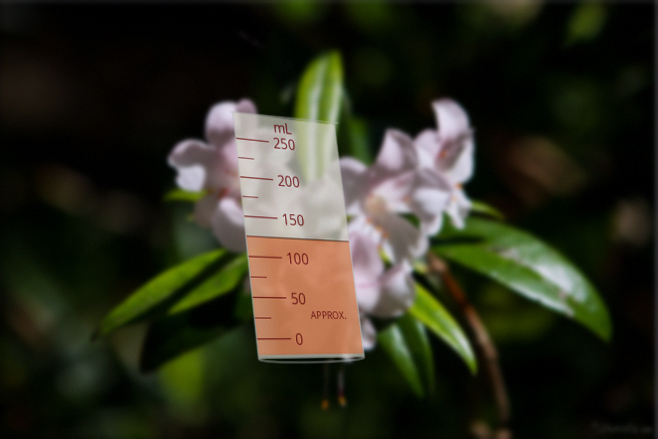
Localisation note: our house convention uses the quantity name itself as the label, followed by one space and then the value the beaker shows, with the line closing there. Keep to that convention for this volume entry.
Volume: 125 mL
